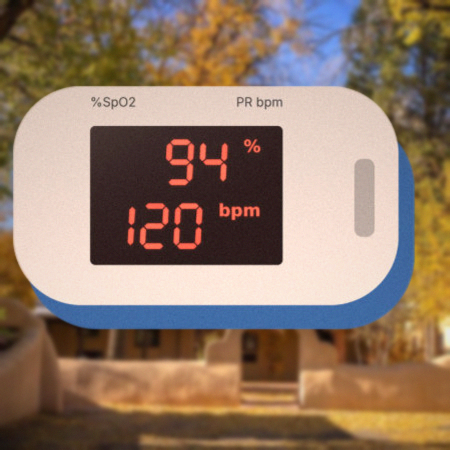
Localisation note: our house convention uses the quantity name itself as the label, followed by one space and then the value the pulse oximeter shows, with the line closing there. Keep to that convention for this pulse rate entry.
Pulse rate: 120 bpm
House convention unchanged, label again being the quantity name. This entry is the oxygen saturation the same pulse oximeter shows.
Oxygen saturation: 94 %
